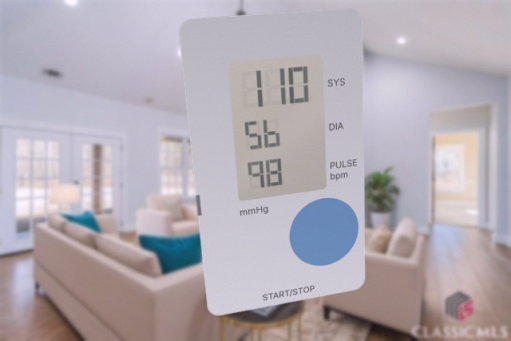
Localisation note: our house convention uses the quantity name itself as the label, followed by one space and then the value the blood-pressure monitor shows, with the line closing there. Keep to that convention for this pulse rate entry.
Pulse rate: 98 bpm
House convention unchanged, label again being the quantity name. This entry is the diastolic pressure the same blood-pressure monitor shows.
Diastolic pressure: 56 mmHg
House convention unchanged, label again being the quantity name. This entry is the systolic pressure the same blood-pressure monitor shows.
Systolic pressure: 110 mmHg
